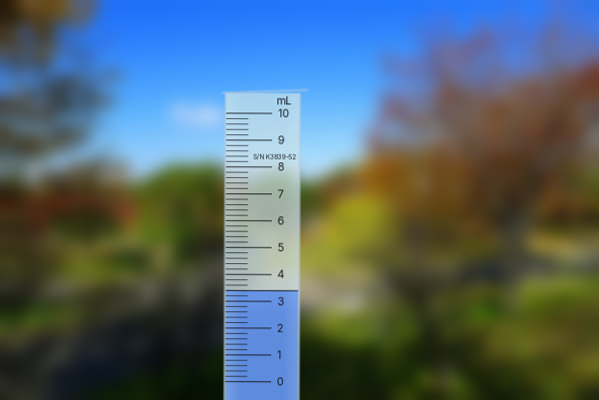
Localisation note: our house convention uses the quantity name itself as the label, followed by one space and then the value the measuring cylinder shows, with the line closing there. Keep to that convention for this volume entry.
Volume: 3.4 mL
